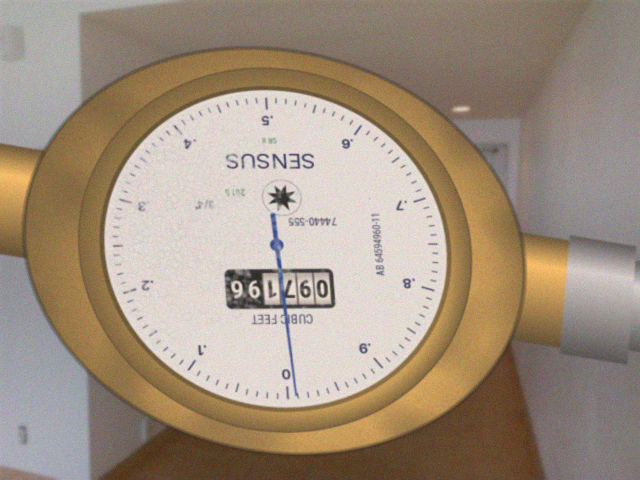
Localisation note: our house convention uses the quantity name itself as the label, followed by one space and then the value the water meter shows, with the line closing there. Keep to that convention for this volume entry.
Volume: 97195.99 ft³
